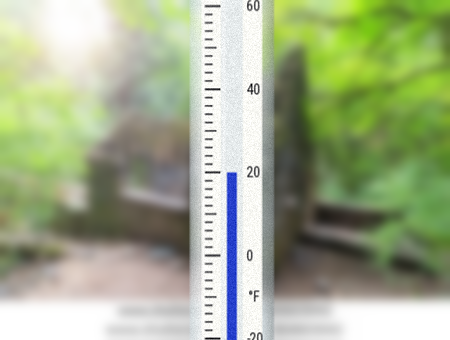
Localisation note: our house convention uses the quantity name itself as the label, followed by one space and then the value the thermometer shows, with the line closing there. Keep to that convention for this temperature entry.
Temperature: 20 °F
